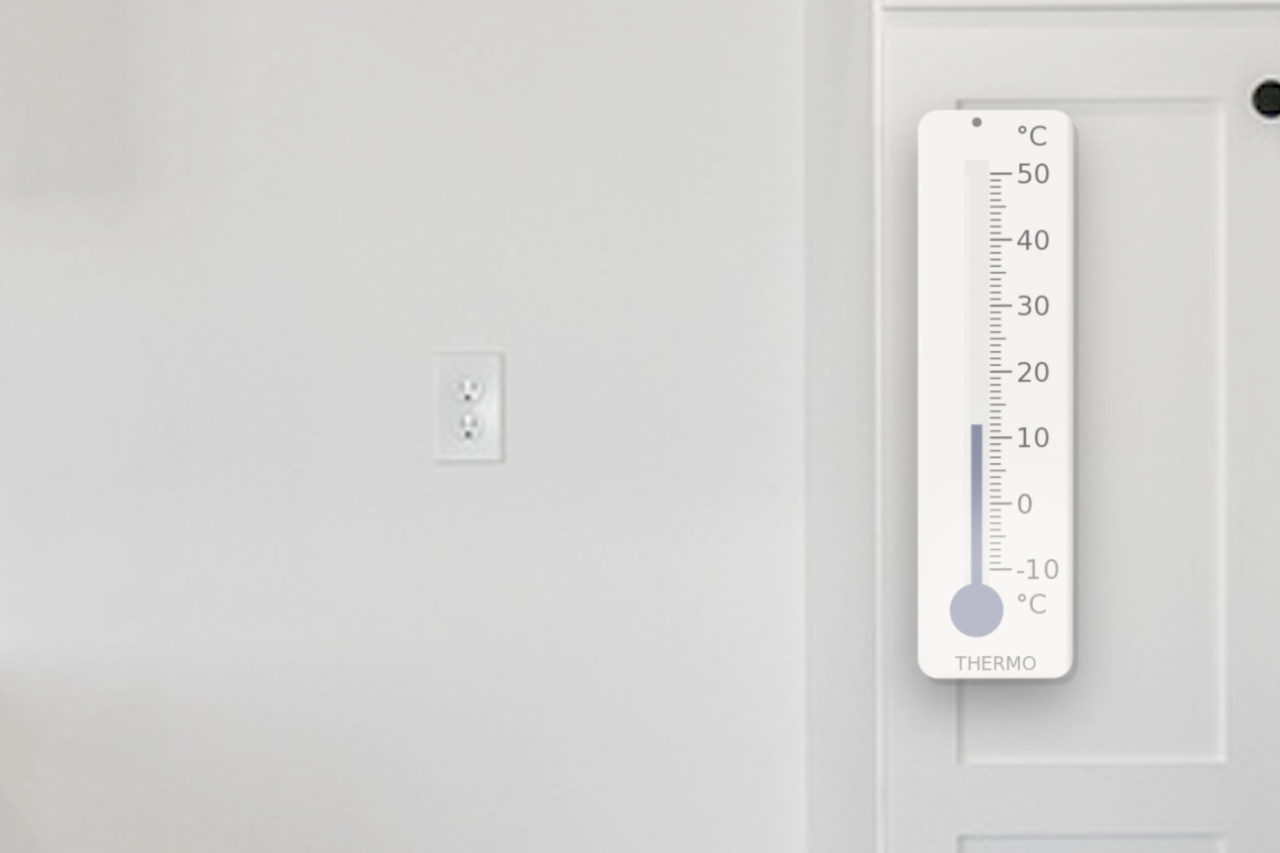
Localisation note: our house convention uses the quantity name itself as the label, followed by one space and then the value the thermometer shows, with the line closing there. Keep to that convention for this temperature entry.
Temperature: 12 °C
